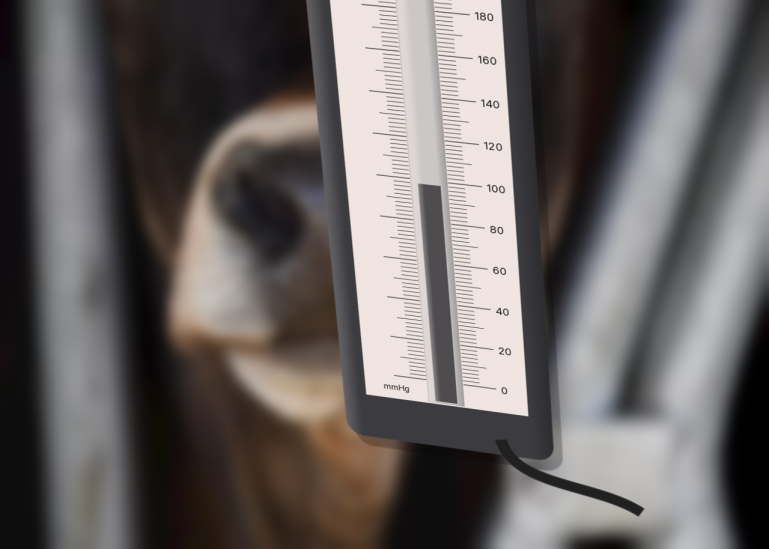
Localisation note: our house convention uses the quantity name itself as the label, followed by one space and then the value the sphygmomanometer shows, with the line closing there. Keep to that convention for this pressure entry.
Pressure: 98 mmHg
